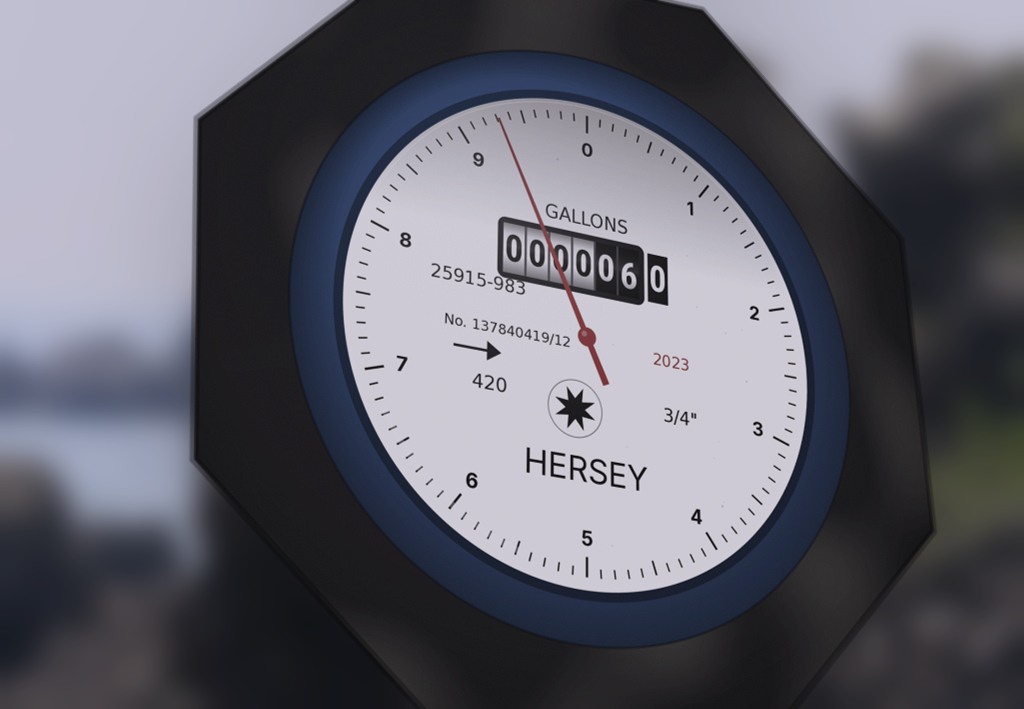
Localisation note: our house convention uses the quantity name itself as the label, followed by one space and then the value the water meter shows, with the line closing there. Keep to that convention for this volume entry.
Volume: 59.3 gal
